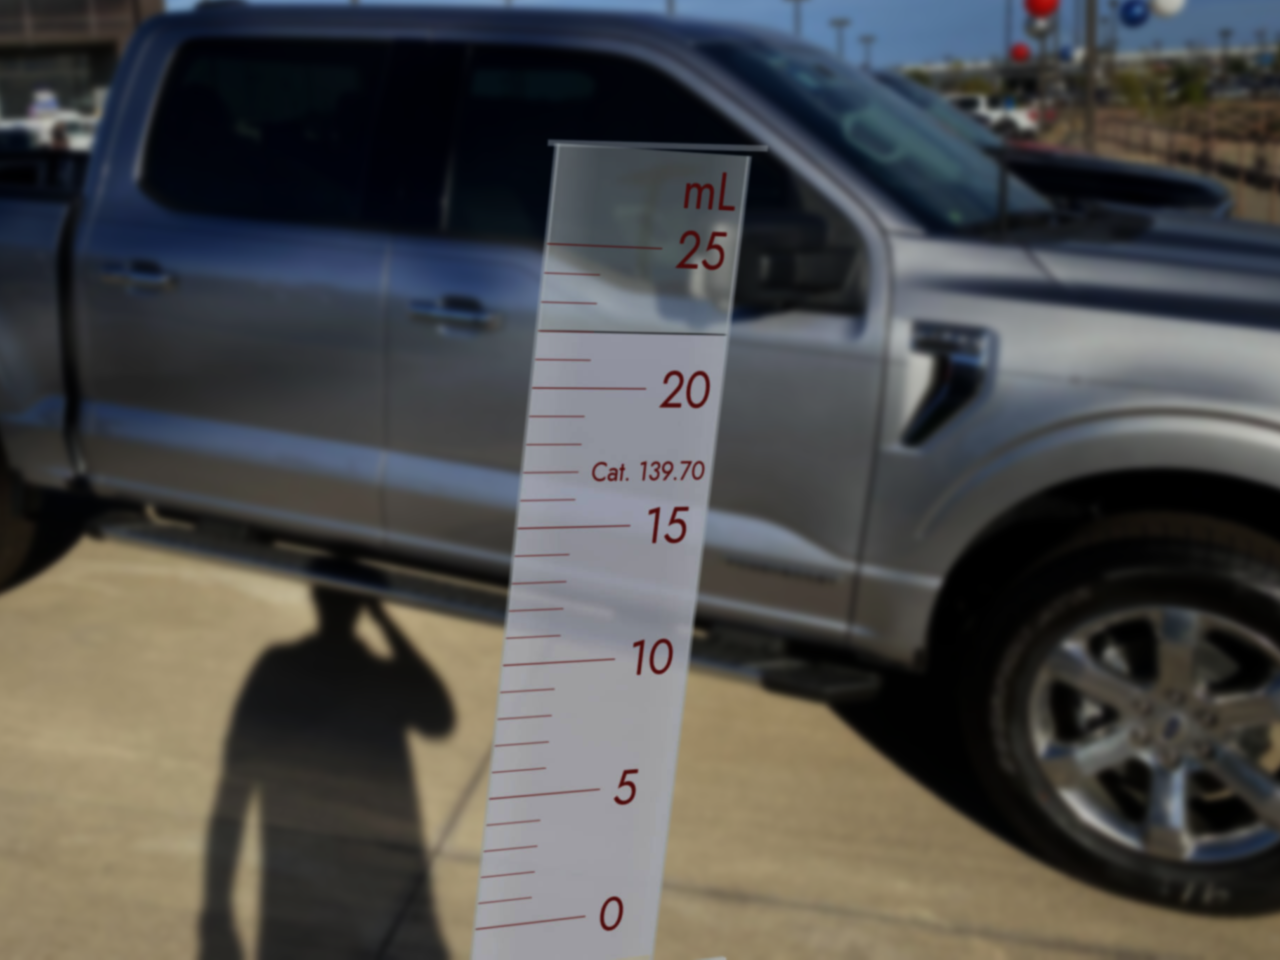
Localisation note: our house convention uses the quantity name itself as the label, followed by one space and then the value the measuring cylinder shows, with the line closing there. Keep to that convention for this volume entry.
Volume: 22 mL
